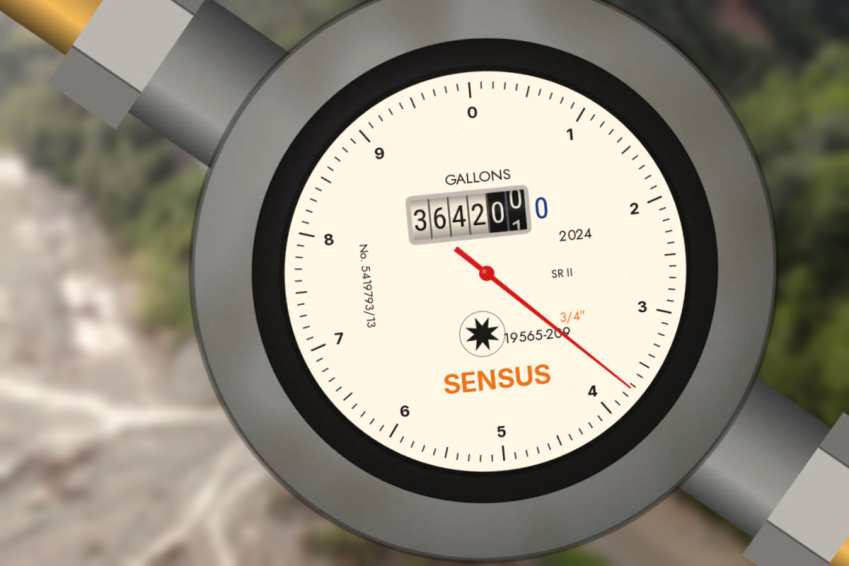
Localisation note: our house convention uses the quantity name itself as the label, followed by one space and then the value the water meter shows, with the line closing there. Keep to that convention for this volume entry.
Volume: 3642003.7 gal
